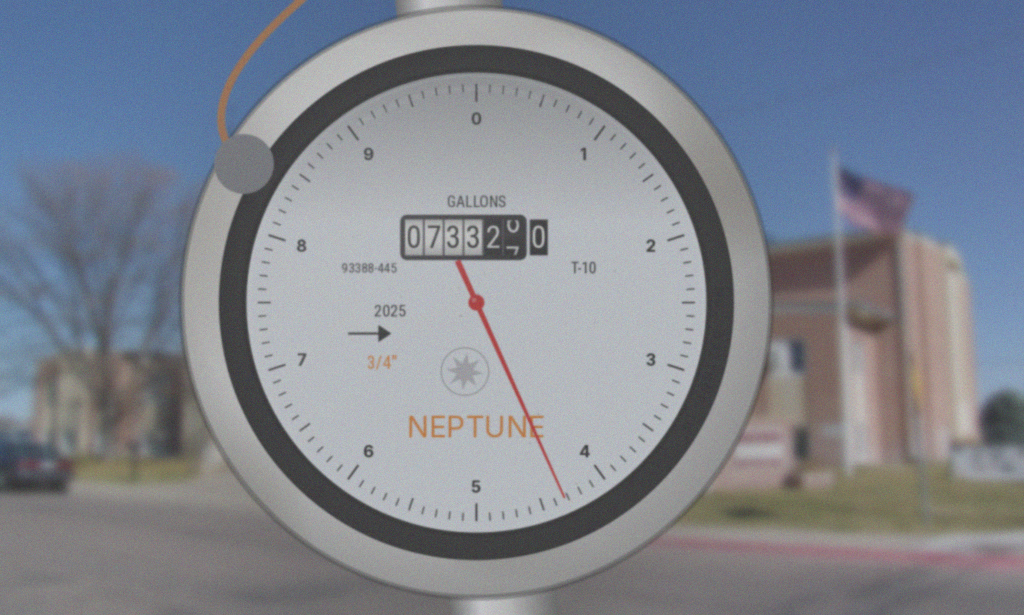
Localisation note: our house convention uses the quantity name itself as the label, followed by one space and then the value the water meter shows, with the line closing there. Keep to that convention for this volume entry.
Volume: 733264.3 gal
